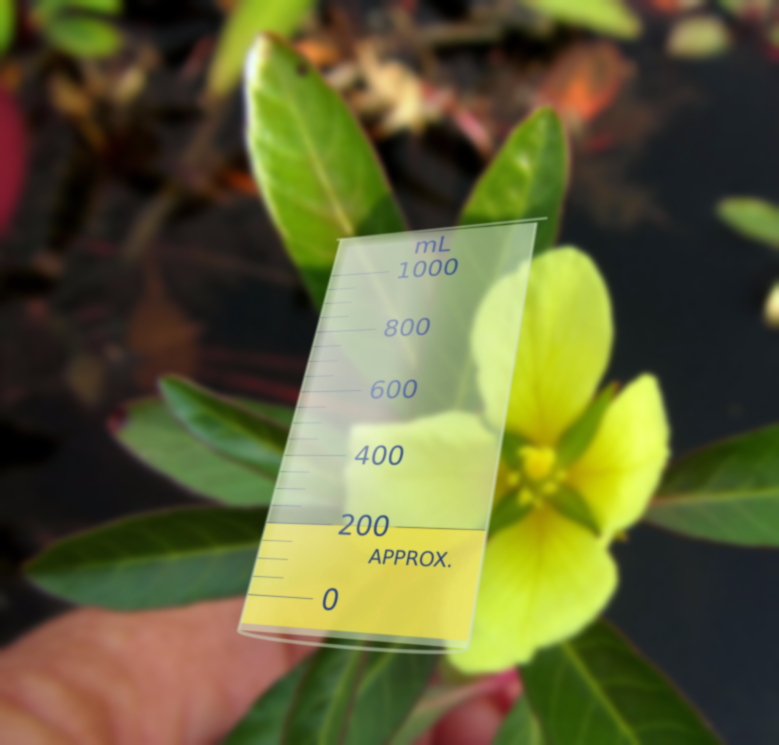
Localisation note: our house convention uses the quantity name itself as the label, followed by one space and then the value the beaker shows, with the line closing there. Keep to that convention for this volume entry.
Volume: 200 mL
